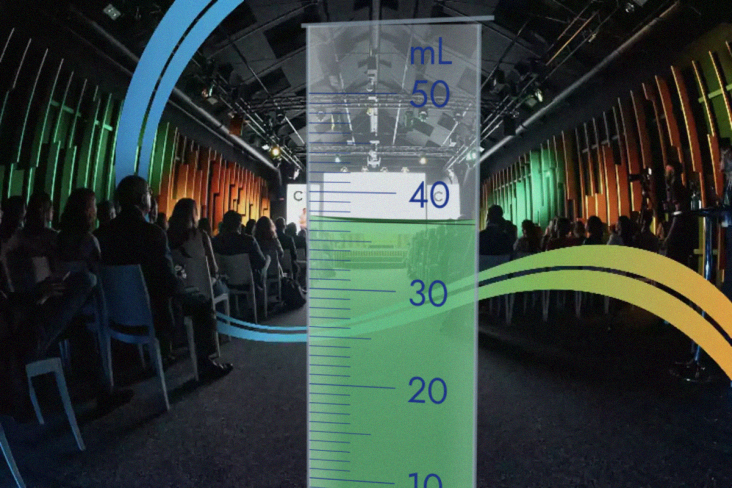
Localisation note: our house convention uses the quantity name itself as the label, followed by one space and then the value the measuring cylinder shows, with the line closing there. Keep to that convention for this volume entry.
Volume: 37 mL
